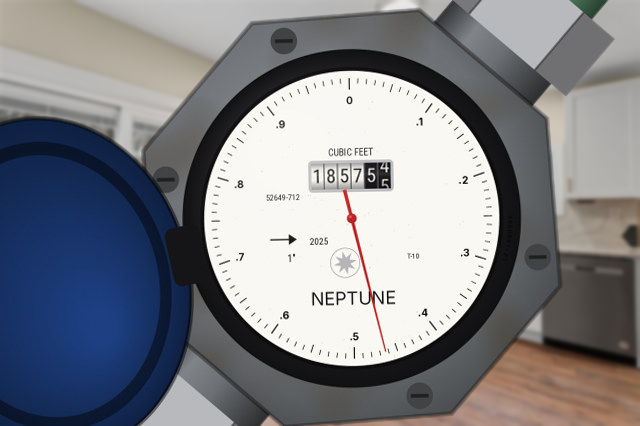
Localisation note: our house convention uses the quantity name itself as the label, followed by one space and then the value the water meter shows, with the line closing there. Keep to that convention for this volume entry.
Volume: 185754.46 ft³
